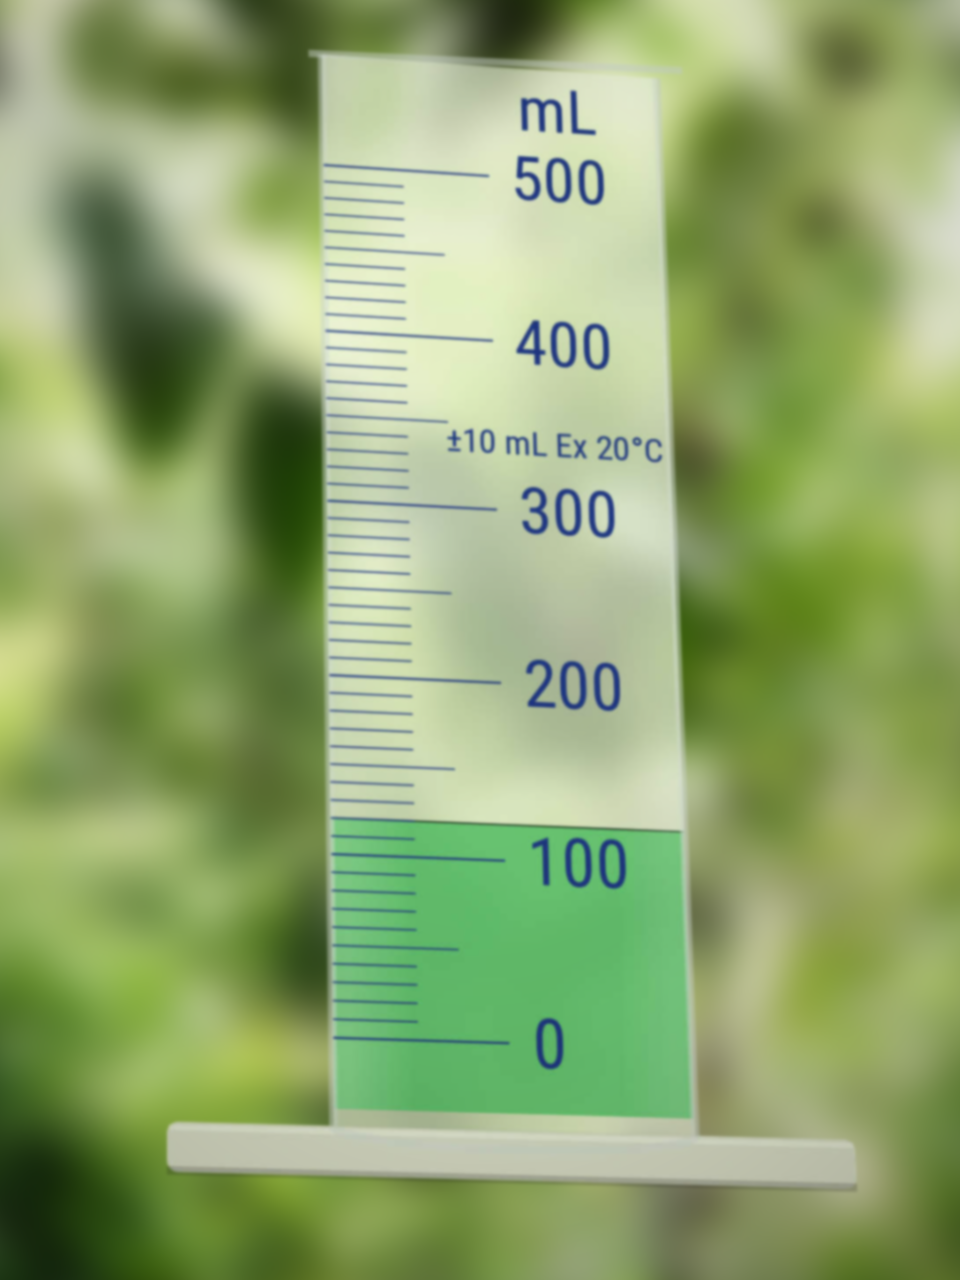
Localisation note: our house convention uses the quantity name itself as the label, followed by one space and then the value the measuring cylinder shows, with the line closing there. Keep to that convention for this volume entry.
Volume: 120 mL
